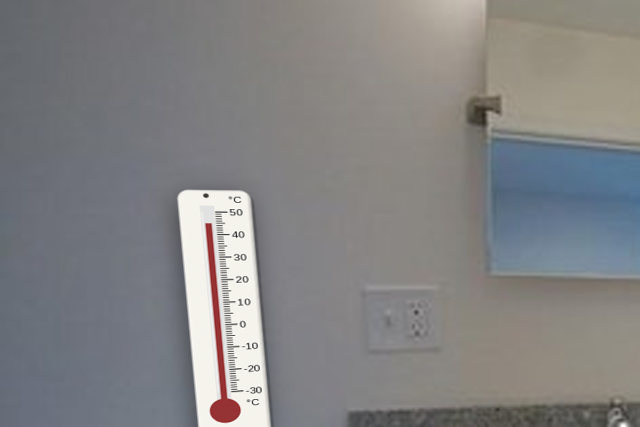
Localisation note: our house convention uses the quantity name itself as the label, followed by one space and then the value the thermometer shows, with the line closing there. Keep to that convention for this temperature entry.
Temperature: 45 °C
